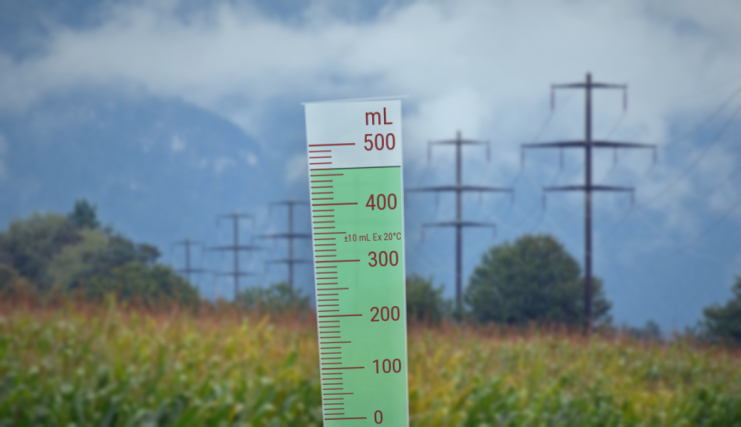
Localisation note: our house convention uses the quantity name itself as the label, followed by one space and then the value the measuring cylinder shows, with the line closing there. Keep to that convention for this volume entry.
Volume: 460 mL
